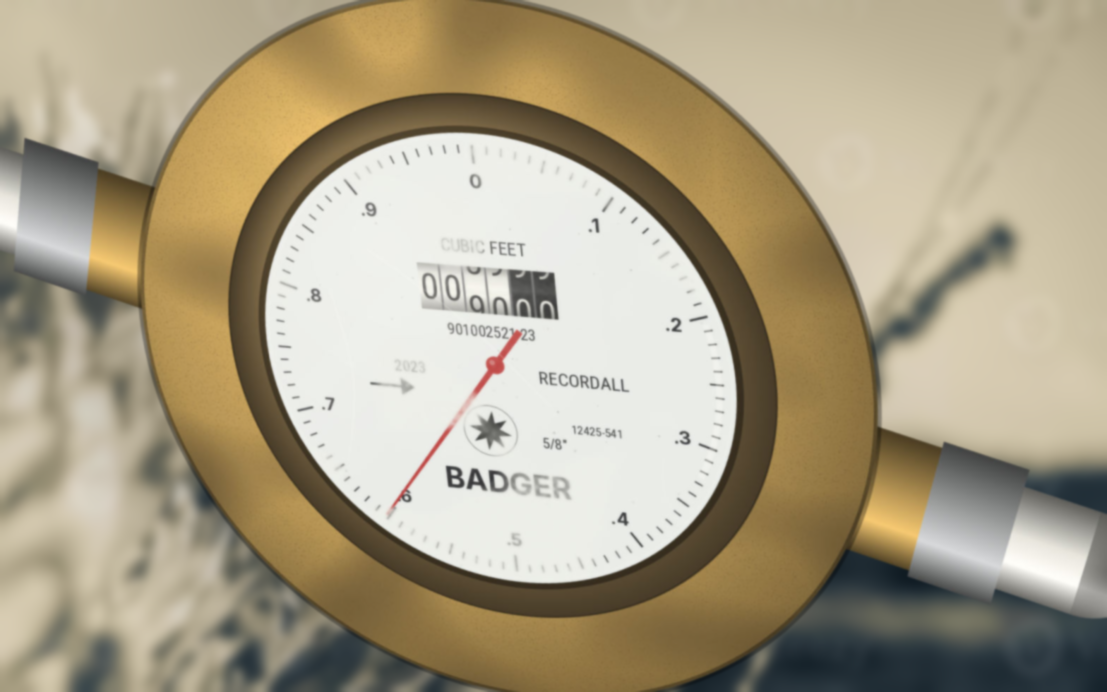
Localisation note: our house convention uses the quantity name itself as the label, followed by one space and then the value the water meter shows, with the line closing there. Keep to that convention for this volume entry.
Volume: 8999.60 ft³
